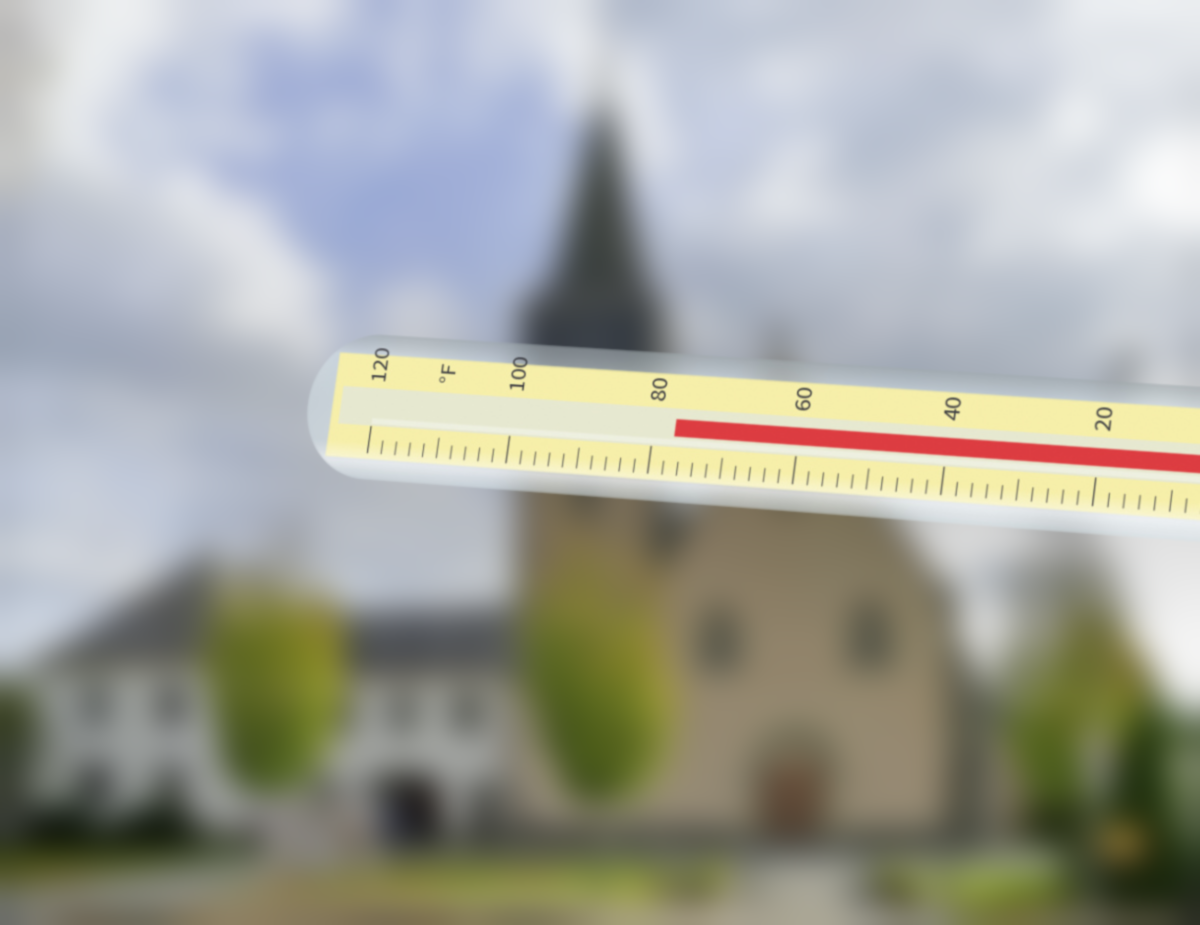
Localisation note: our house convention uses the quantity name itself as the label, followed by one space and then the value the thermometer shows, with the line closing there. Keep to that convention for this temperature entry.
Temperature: 77 °F
